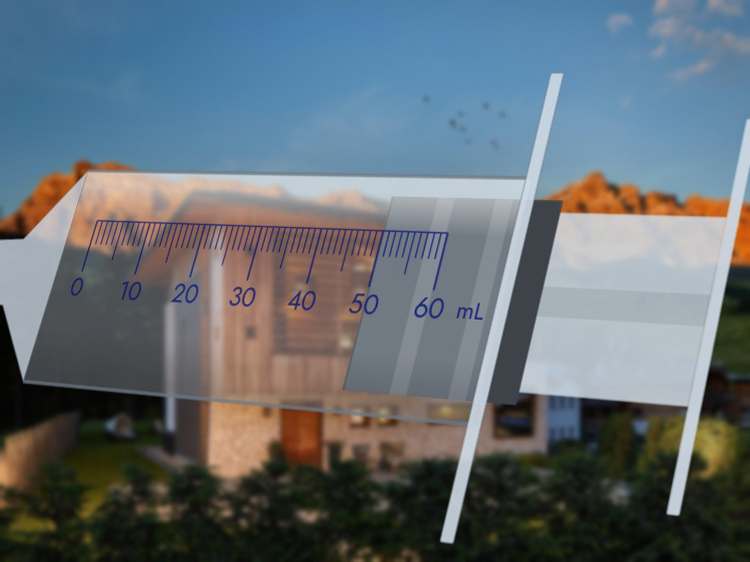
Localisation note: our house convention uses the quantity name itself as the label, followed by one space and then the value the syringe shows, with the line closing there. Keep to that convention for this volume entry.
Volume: 50 mL
